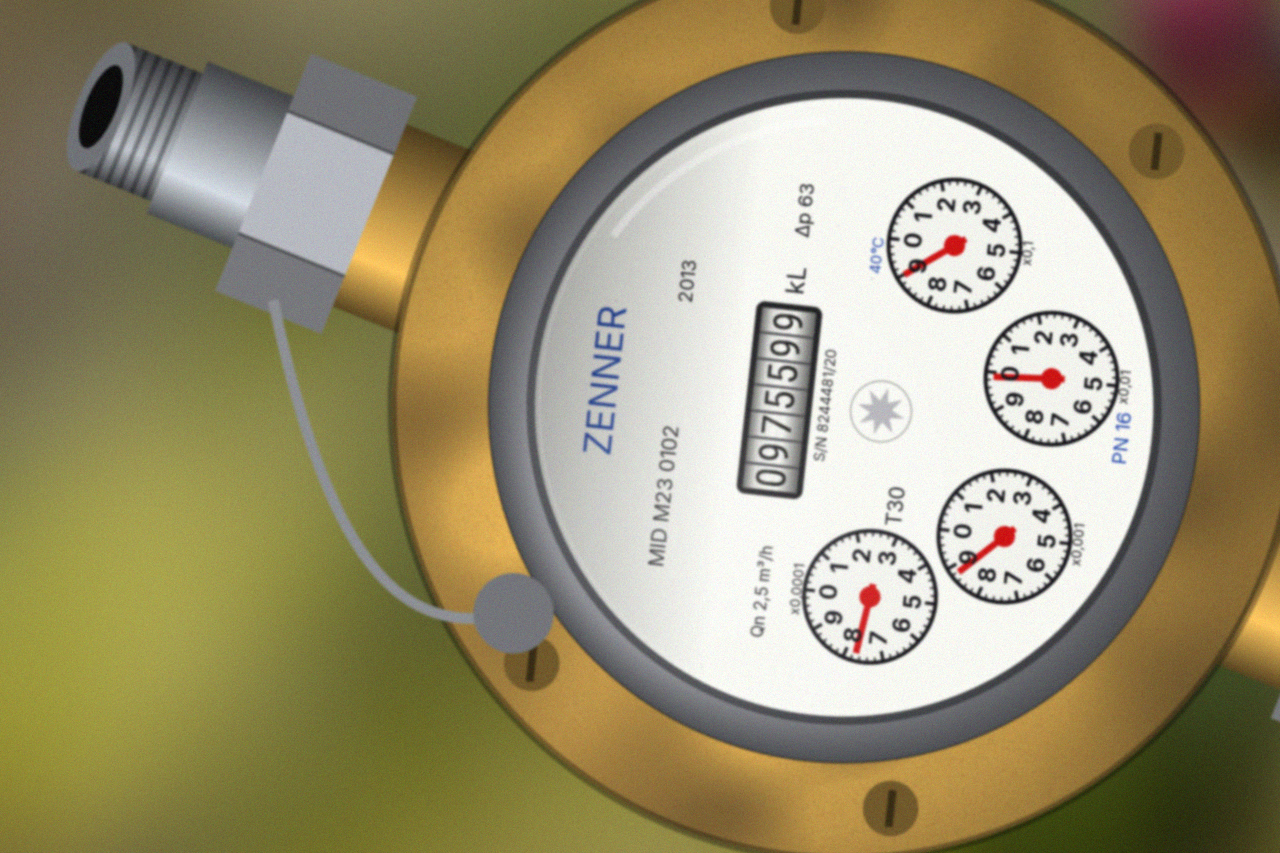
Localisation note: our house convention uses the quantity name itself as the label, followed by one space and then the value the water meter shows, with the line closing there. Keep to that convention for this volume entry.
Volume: 975599.8987 kL
